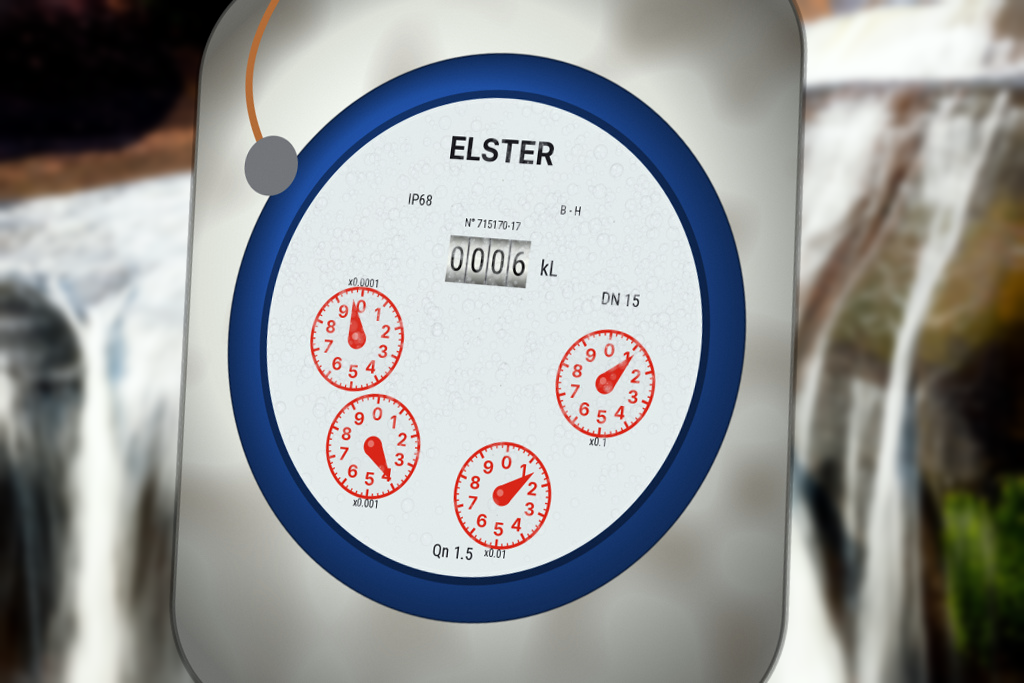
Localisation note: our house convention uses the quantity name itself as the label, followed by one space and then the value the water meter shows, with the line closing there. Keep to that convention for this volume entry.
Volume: 6.1139 kL
